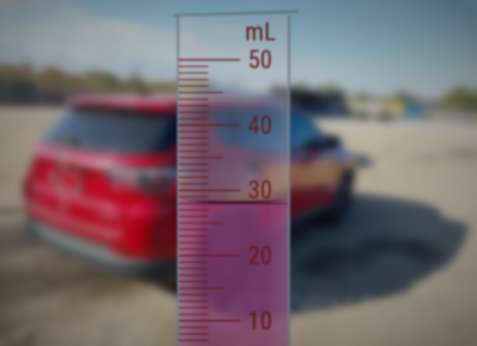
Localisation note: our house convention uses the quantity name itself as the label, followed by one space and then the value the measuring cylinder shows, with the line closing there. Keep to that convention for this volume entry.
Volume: 28 mL
